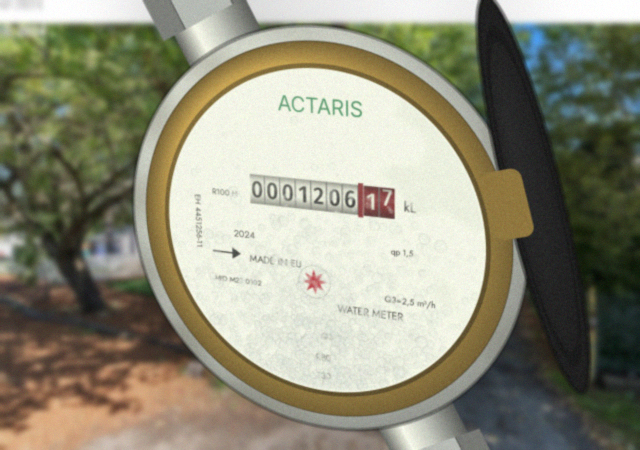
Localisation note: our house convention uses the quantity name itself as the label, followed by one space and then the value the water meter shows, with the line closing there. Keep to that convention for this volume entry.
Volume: 1206.17 kL
